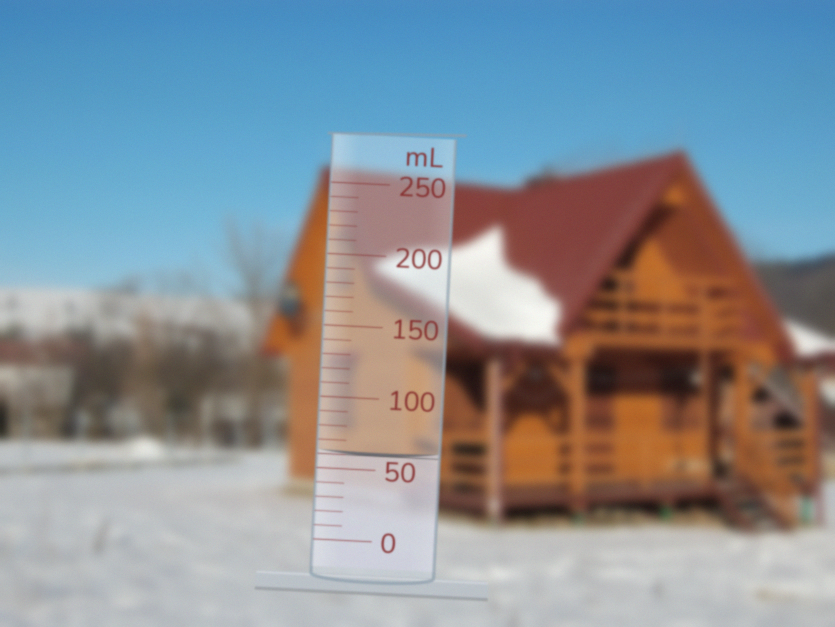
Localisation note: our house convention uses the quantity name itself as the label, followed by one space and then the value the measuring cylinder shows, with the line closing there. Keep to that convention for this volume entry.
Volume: 60 mL
